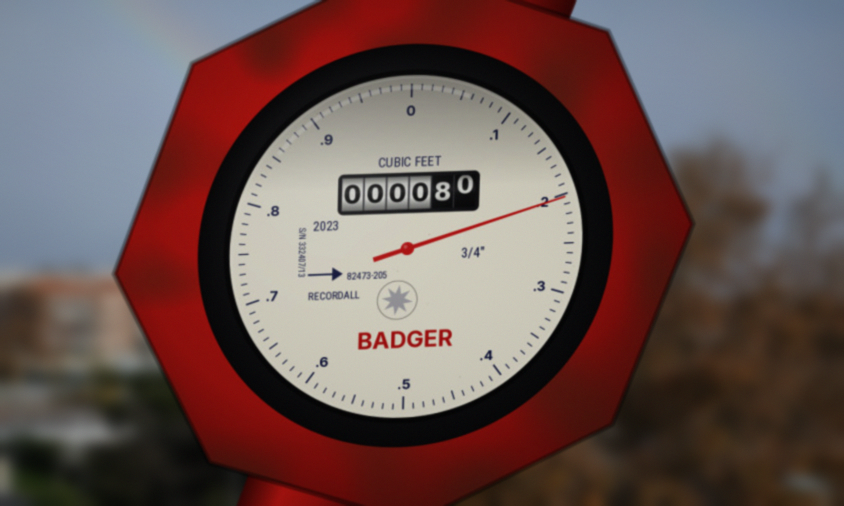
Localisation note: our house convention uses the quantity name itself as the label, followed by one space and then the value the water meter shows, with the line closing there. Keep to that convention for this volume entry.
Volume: 80.20 ft³
